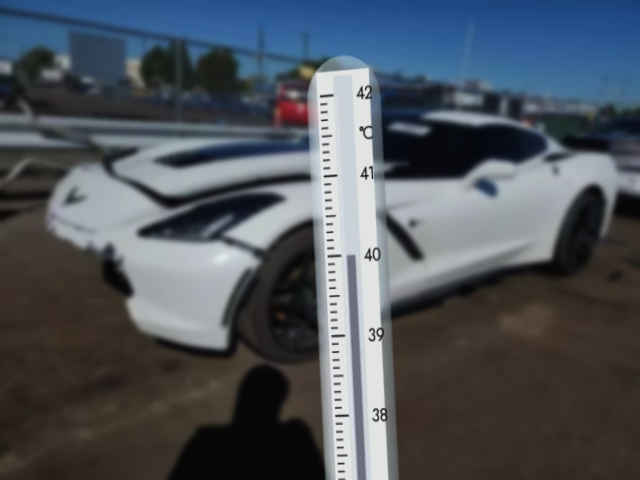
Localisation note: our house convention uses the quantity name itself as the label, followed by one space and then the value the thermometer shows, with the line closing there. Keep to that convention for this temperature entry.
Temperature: 40 °C
